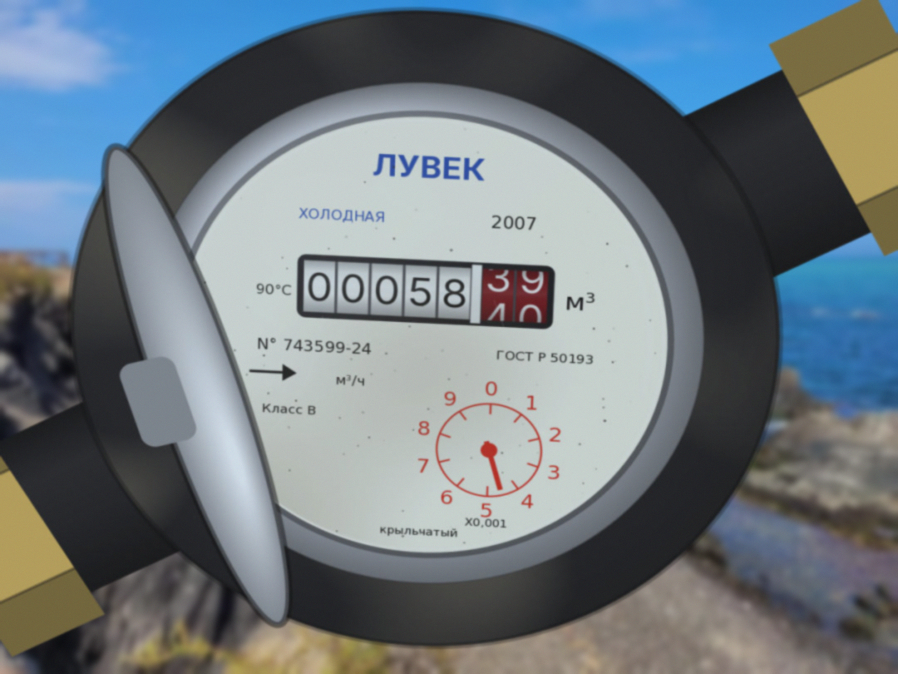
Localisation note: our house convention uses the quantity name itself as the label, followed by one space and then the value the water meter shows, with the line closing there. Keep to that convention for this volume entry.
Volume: 58.394 m³
